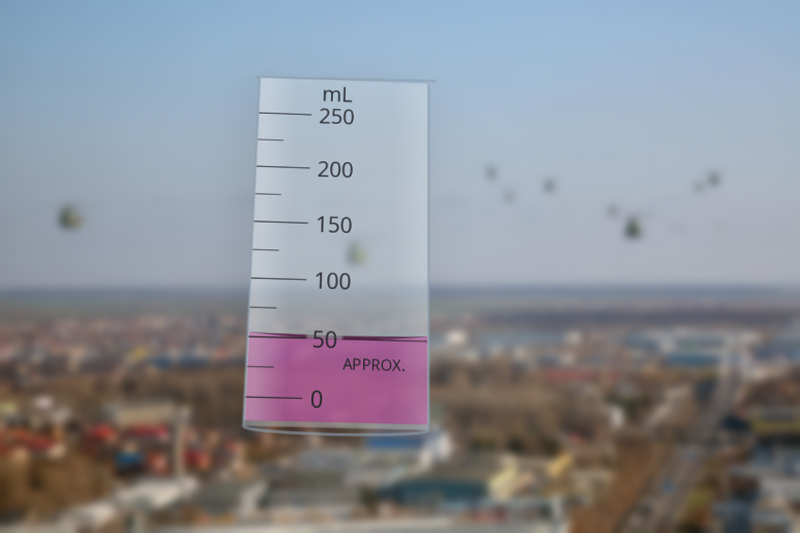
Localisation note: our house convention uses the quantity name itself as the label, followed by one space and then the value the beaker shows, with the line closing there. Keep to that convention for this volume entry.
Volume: 50 mL
